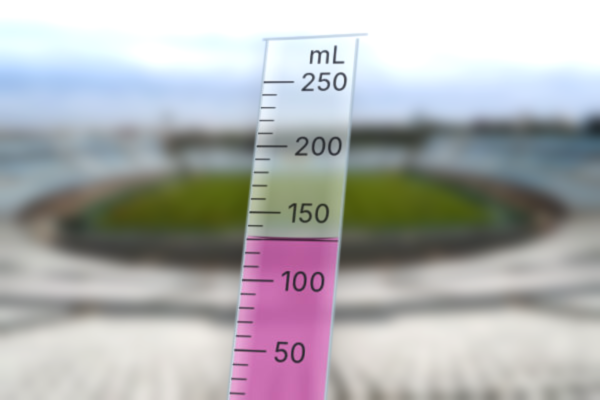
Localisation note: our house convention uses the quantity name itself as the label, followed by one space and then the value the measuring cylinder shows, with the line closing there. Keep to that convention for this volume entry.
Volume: 130 mL
